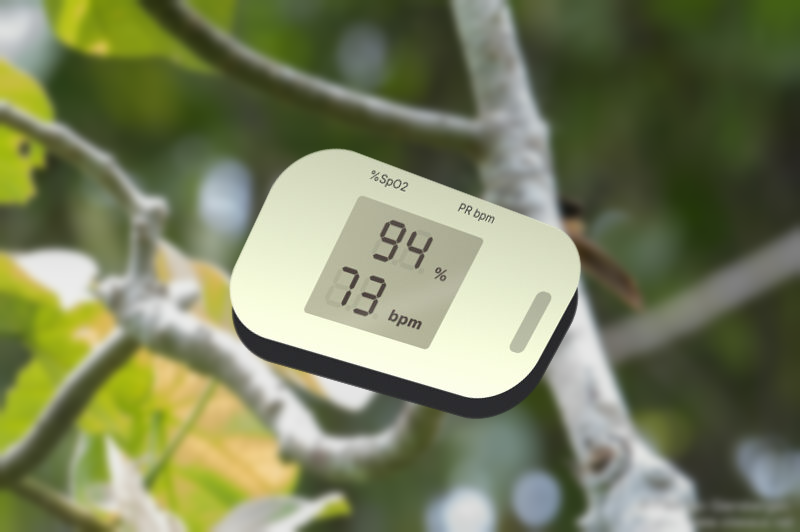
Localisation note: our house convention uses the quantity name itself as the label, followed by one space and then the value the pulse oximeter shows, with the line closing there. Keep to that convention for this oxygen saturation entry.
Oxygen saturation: 94 %
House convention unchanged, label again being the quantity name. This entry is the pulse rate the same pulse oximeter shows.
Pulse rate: 73 bpm
